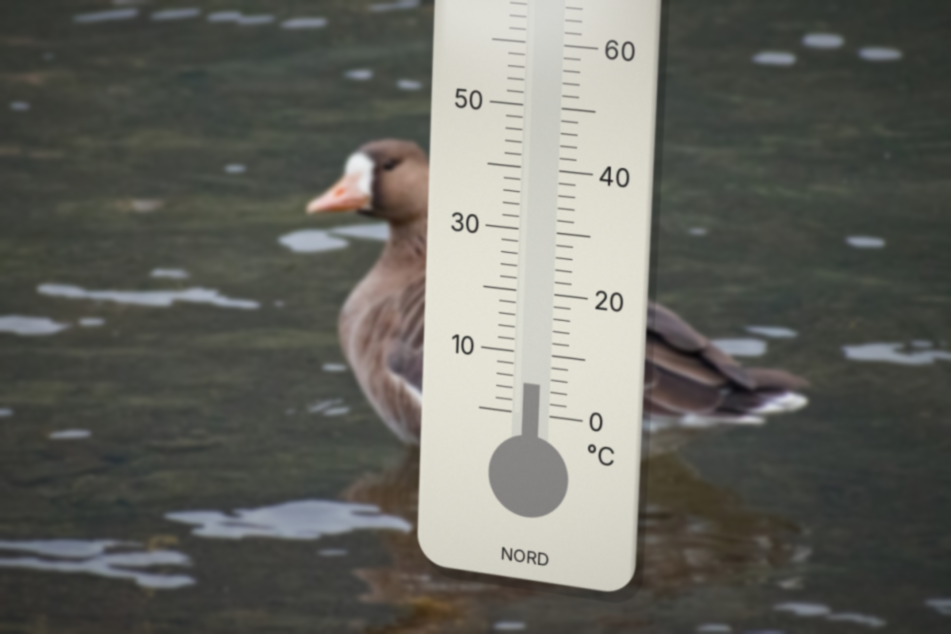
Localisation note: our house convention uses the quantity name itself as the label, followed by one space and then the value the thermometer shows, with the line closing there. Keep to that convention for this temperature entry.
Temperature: 5 °C
